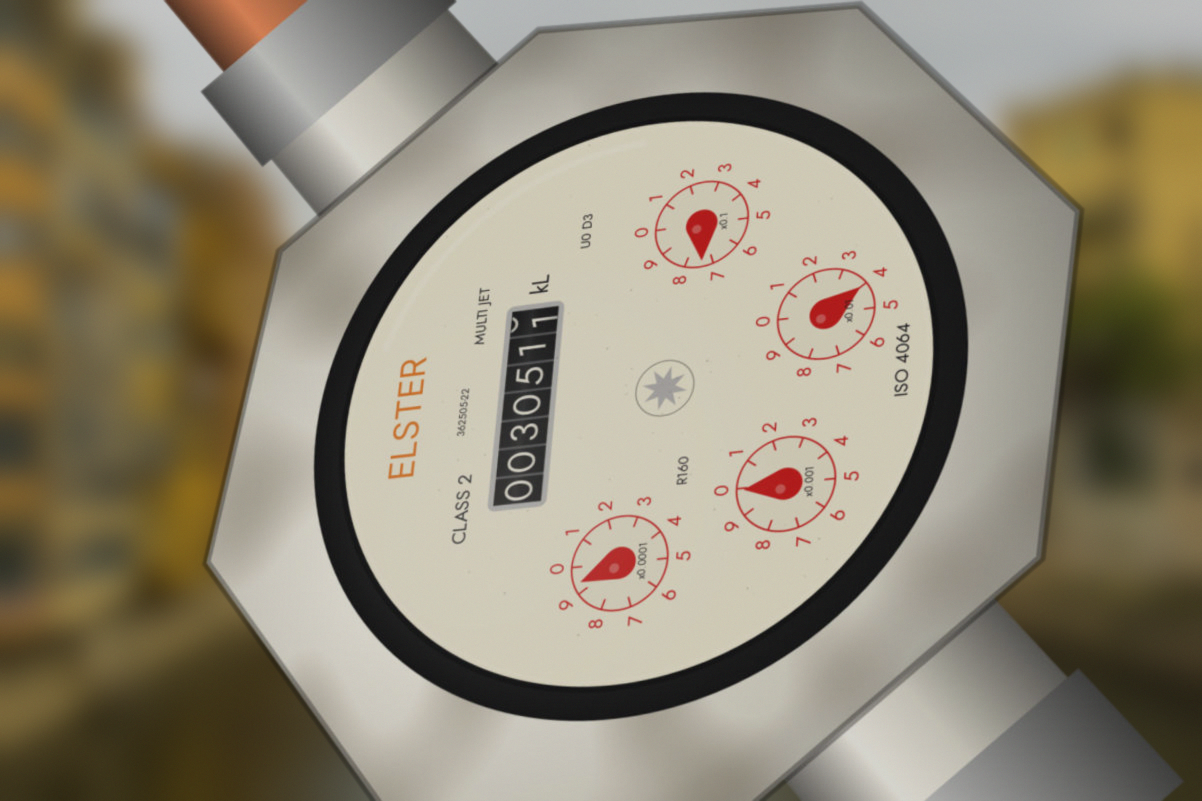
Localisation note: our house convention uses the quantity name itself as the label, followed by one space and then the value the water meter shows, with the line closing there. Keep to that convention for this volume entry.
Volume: 30510.7399 kL
